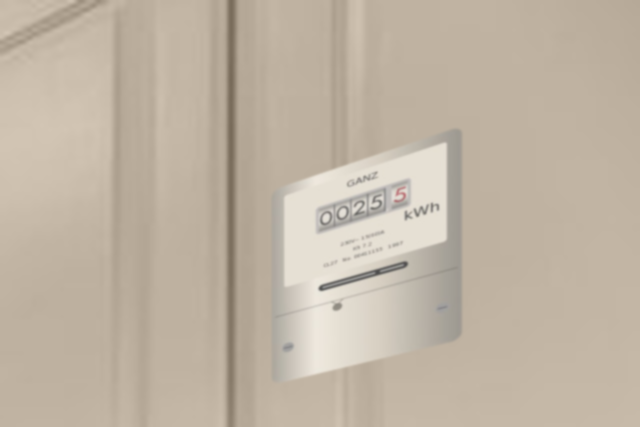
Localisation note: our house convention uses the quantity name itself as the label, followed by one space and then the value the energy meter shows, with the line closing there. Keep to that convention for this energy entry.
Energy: 25.5 kWh
